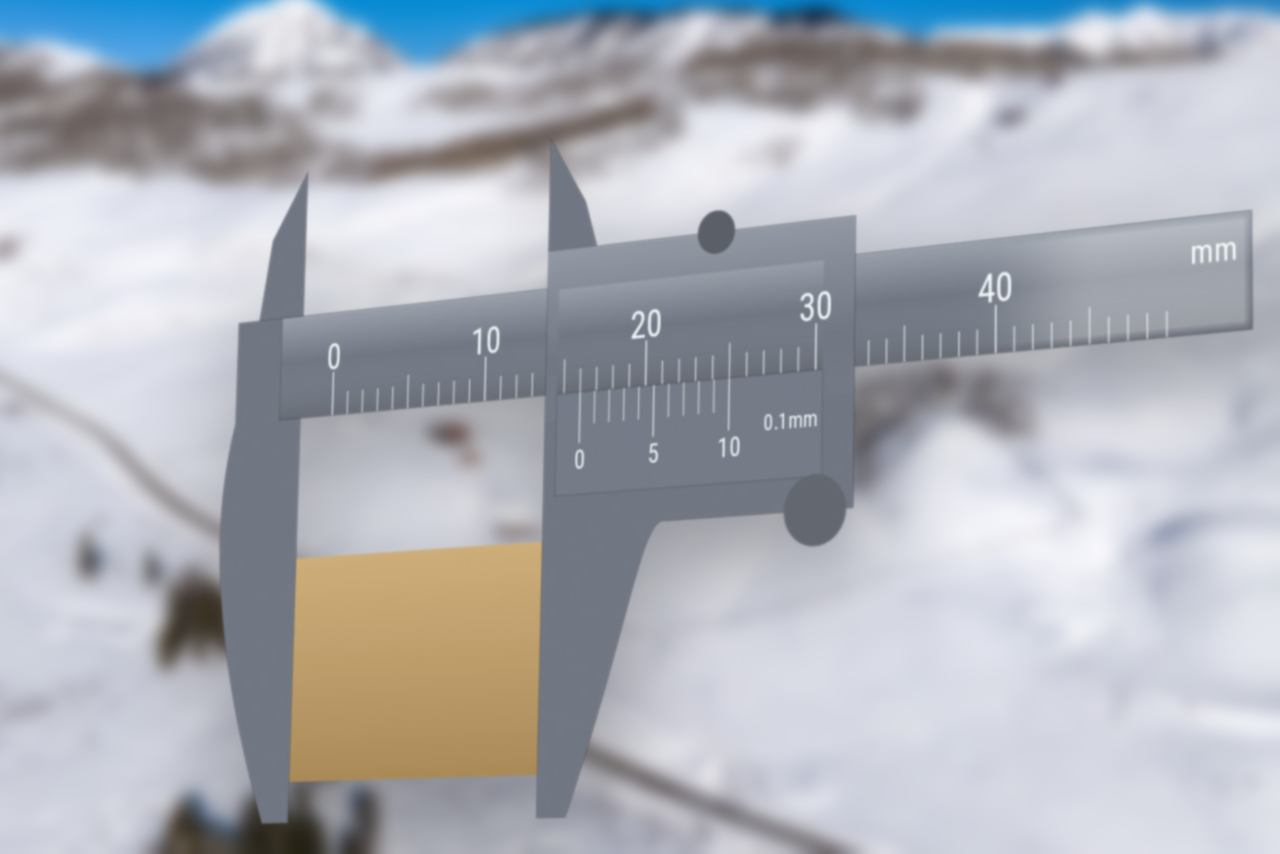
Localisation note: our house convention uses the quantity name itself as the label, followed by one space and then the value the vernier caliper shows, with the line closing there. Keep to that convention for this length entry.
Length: 16.0 mm
